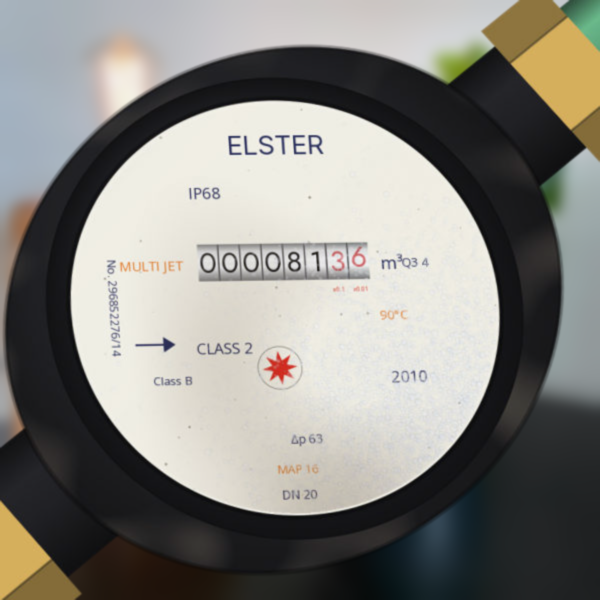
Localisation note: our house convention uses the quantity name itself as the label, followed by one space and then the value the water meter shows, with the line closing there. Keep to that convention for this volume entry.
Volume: 81.36 m³
